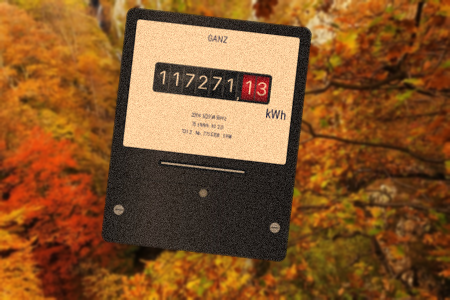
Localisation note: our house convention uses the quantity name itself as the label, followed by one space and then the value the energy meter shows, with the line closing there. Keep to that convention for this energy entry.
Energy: 117271.13 kWh
